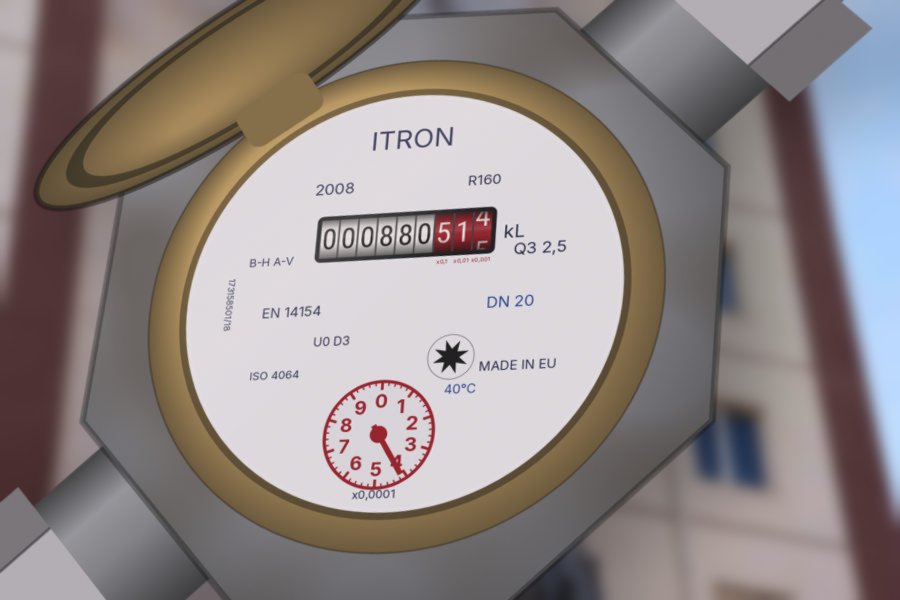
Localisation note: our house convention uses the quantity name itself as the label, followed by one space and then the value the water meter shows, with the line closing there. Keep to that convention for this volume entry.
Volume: 880.5144 kL
